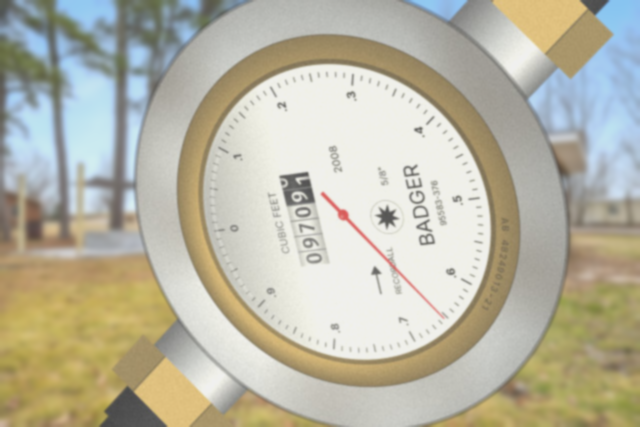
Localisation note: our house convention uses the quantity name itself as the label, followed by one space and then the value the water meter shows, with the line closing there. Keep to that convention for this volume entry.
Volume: 97090.65 ft³
